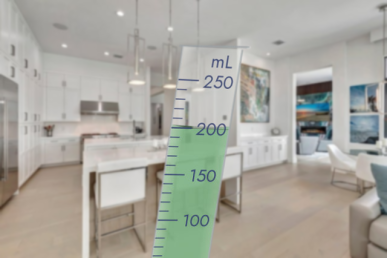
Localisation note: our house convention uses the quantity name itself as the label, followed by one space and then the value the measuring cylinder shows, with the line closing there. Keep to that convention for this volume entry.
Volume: 200 mL
